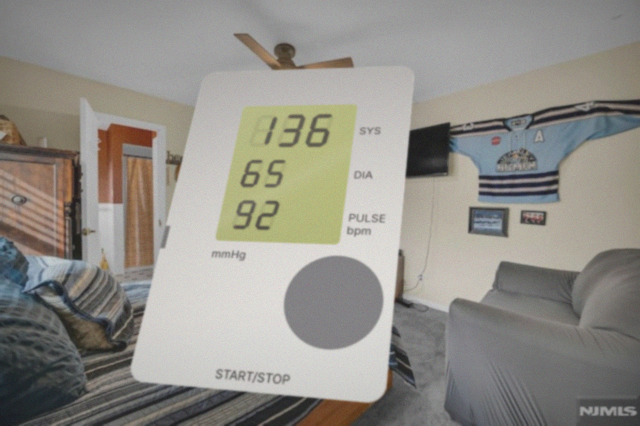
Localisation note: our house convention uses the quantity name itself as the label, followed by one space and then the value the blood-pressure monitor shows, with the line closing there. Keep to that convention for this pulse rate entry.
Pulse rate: 92 bpm
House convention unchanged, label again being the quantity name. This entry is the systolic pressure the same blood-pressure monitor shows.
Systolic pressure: 136 mmHg
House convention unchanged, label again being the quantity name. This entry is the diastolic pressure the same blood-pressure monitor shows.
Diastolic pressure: 65 mmHg
